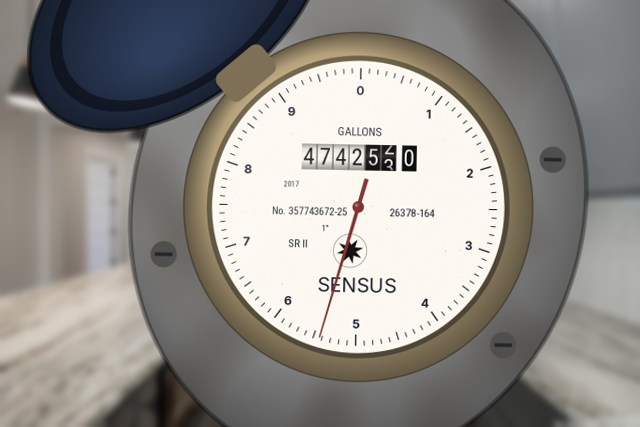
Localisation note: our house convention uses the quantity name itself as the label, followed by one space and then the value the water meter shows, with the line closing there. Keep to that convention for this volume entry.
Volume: 4742525.4 gal
